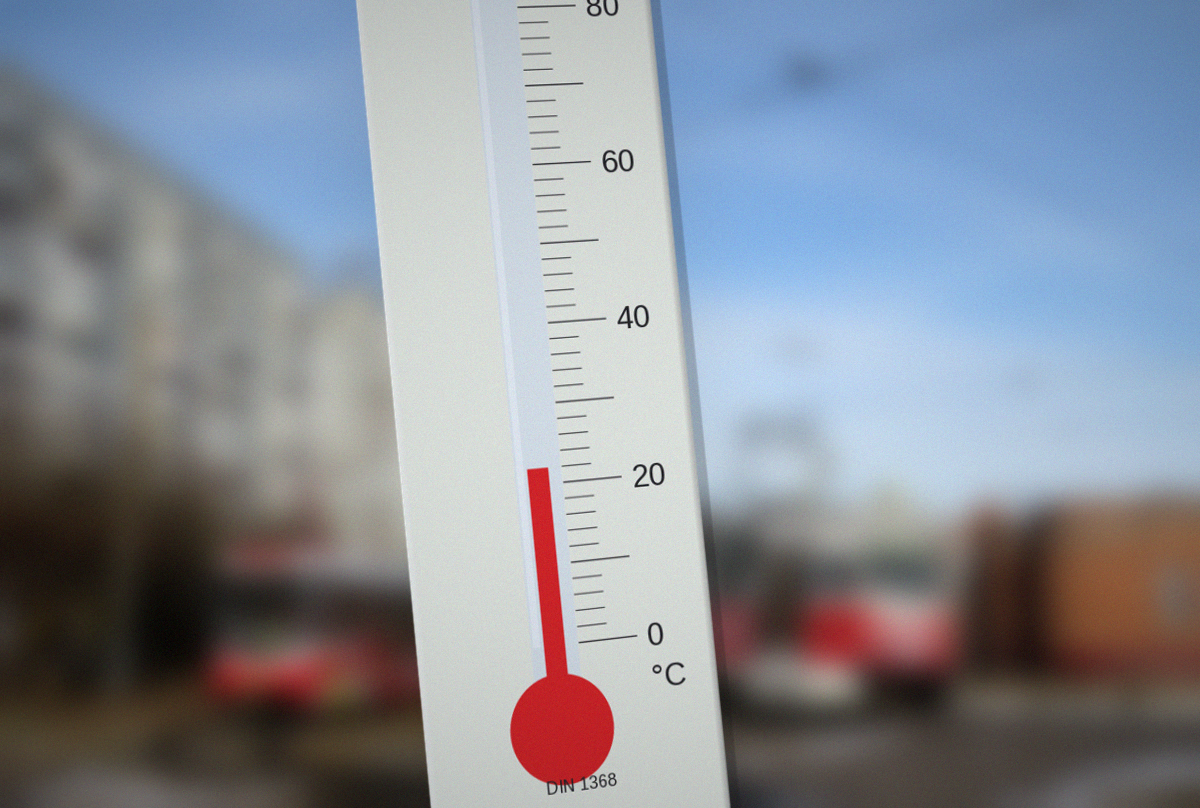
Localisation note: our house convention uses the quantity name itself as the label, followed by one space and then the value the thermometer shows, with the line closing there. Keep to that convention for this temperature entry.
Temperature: 22 °C
